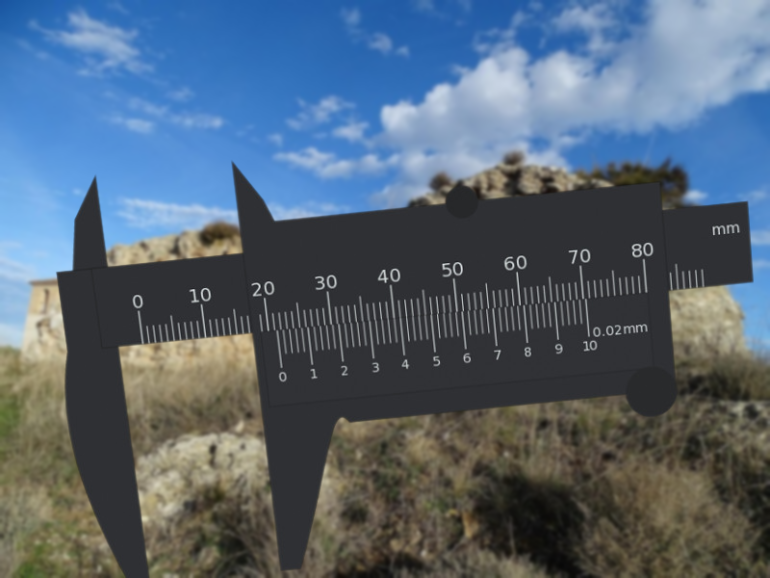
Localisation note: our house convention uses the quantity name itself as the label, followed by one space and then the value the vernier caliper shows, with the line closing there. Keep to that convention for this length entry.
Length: 21.4 mm
